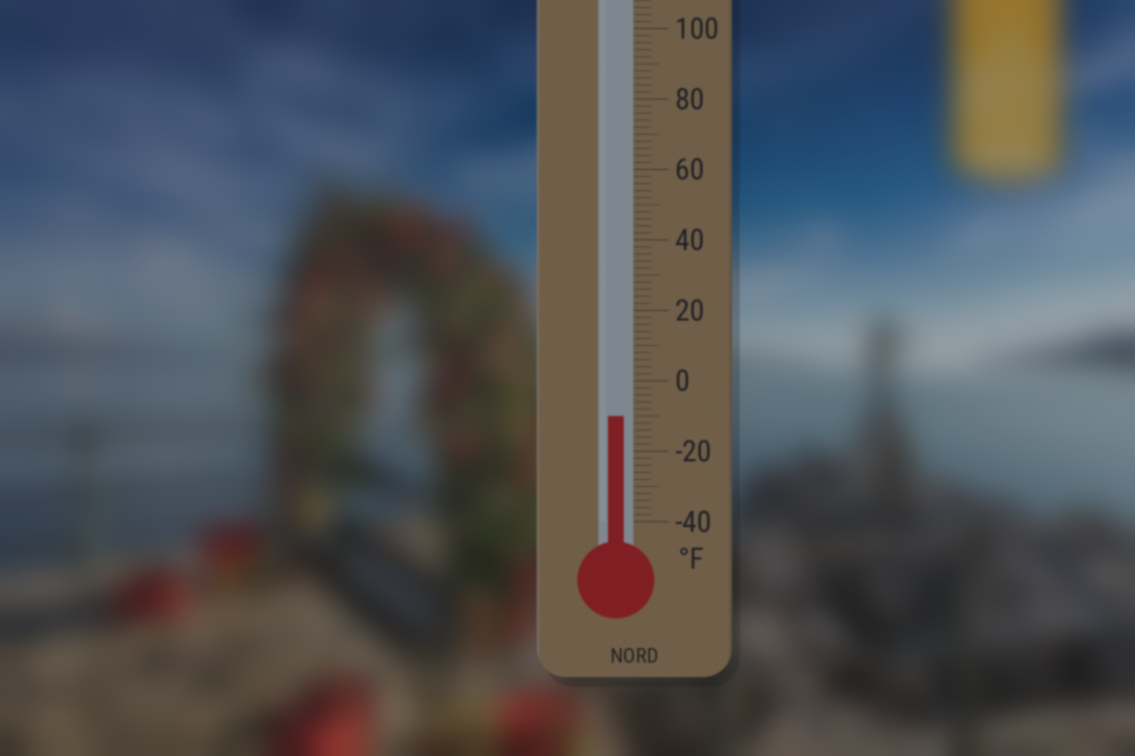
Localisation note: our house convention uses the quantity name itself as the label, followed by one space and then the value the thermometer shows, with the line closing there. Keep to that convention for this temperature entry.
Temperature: -10 °F
